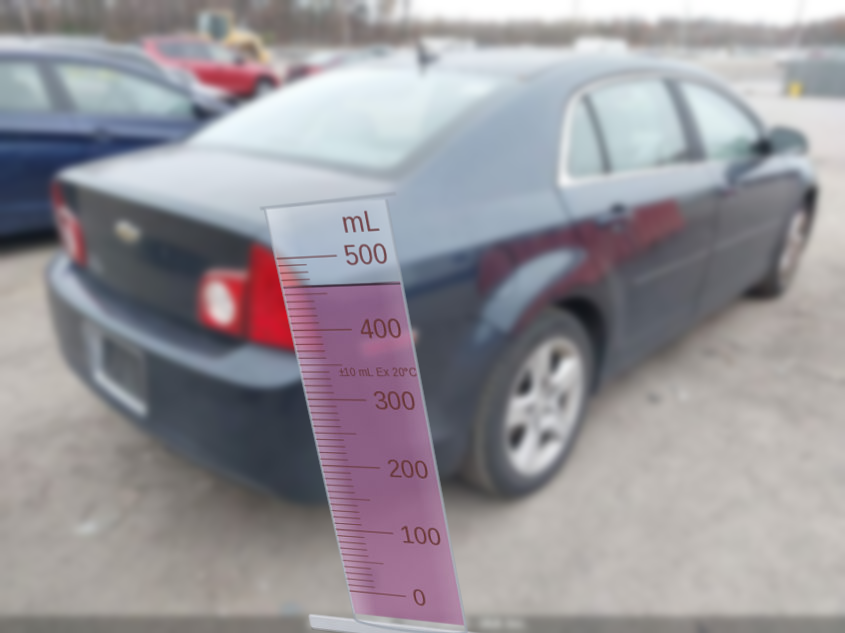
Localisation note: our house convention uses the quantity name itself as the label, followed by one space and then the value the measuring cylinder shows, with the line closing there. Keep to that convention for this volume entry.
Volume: 460 mL
